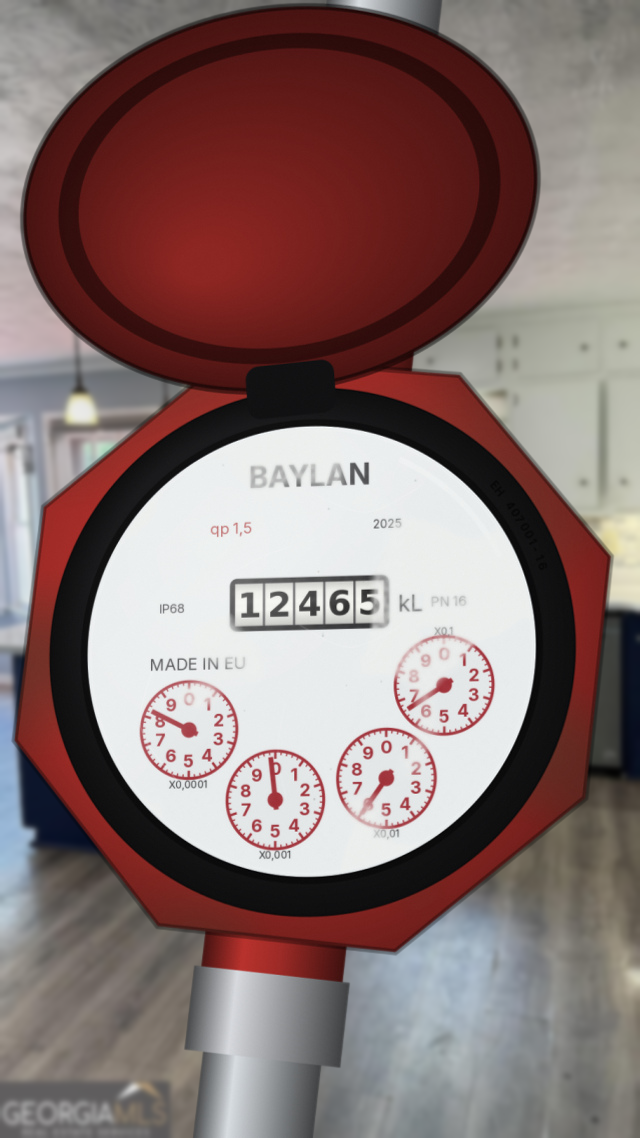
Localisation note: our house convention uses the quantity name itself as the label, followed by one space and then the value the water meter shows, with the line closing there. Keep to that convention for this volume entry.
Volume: 12465.6598 kL
